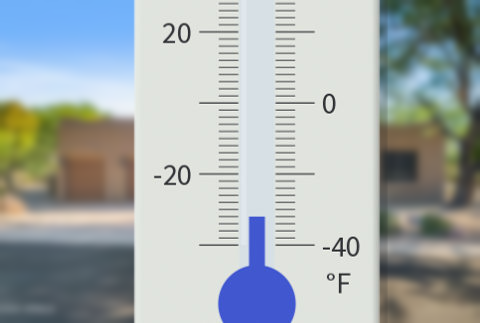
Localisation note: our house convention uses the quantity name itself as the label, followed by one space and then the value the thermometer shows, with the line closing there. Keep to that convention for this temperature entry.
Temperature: -32 °F
